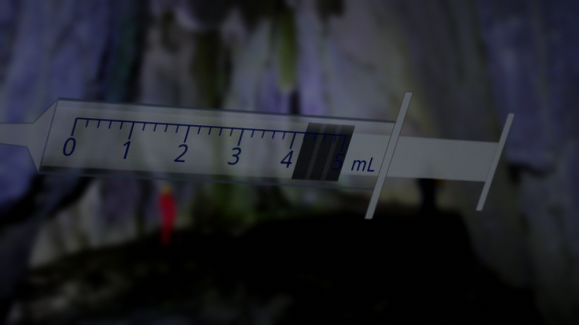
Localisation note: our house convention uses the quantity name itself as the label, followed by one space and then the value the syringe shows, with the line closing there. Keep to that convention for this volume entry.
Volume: 4.2 mL
